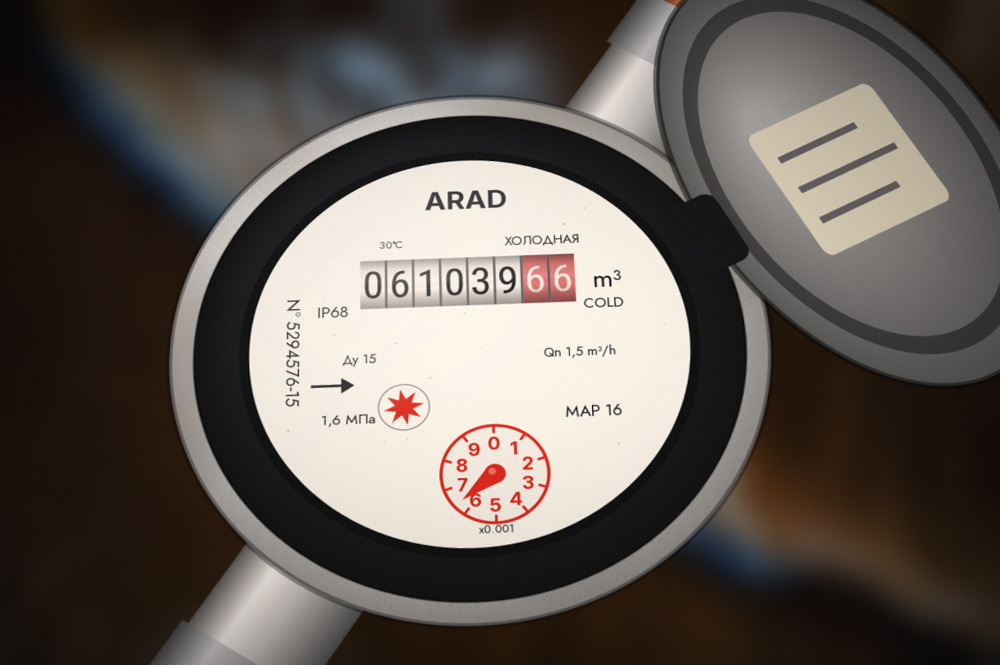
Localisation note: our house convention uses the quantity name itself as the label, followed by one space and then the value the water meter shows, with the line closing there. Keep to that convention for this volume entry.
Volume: 61039.666 m³
